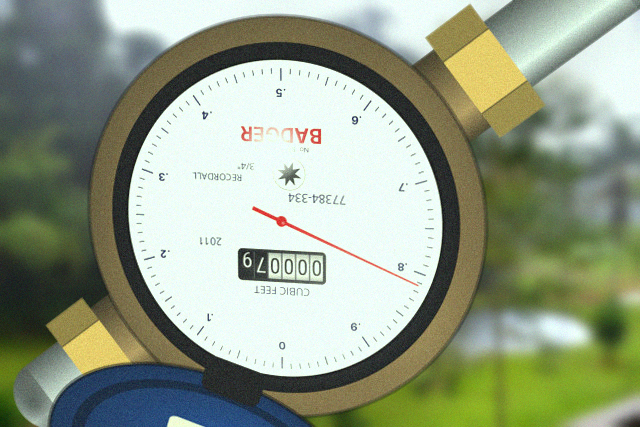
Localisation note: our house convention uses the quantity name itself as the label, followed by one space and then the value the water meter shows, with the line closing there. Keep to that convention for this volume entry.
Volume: 78.81 ft³
